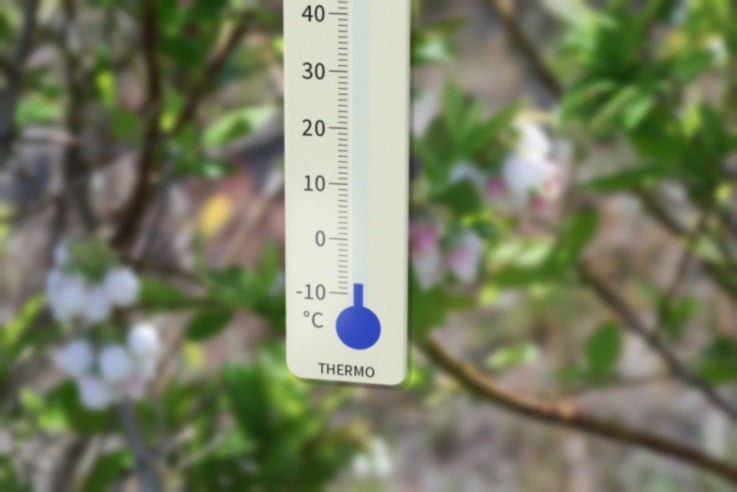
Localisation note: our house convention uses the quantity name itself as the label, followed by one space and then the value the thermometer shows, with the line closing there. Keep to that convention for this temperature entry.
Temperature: -8 °C
